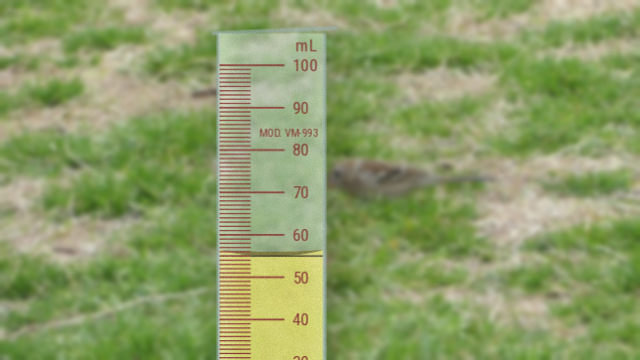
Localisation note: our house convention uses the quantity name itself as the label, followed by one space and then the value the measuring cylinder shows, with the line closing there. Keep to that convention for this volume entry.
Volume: 55 mL
